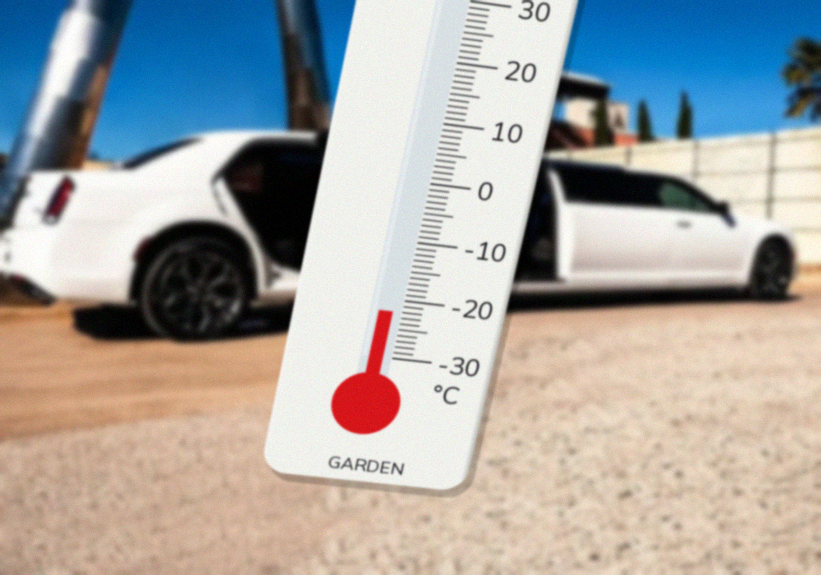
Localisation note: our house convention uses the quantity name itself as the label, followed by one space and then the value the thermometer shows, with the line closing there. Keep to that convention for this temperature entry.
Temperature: -22 °C
